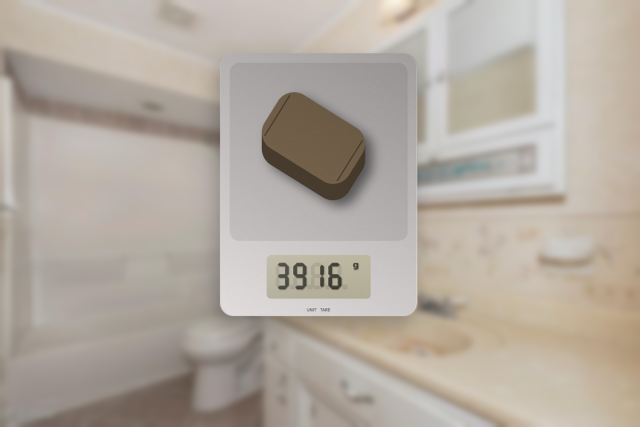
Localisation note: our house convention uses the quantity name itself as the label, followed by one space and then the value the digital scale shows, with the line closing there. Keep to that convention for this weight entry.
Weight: 3916 g
